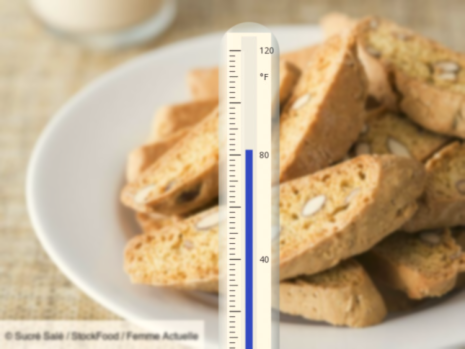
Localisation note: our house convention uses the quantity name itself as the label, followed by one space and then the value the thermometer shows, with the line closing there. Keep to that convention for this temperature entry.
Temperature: 82 °F
